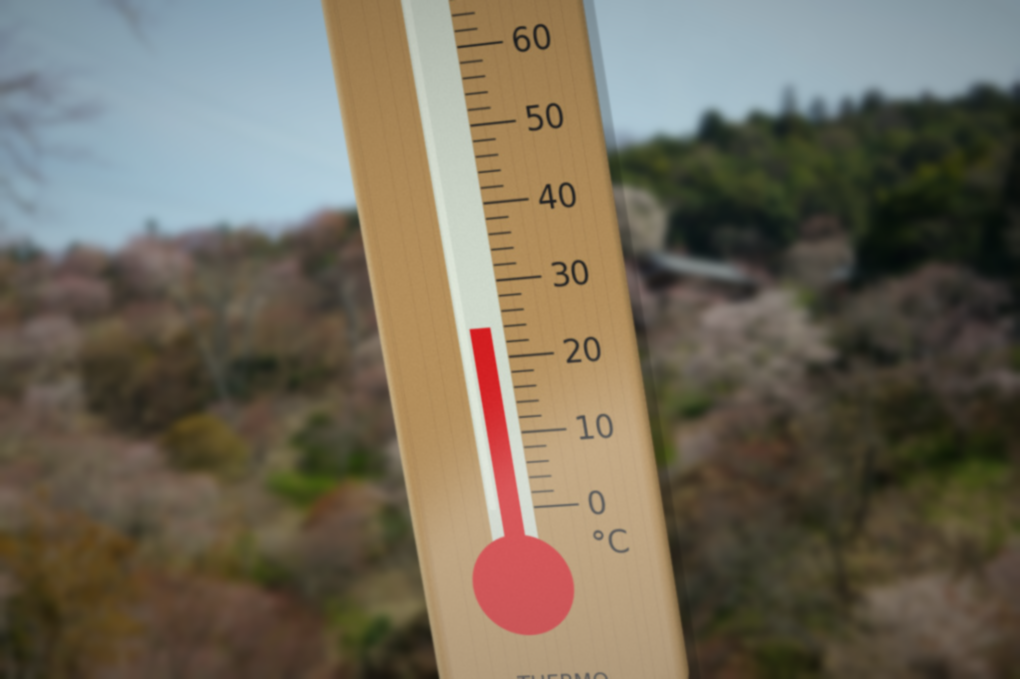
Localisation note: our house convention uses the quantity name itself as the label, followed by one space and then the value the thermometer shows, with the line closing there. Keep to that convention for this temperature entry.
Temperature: 24 °C
